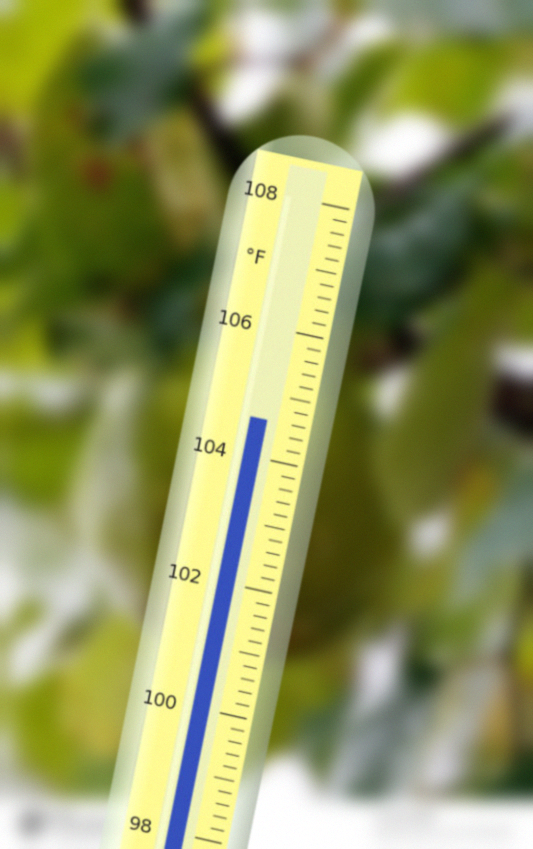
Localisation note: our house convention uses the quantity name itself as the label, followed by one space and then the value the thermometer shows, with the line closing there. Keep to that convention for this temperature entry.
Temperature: 104.6 °F
